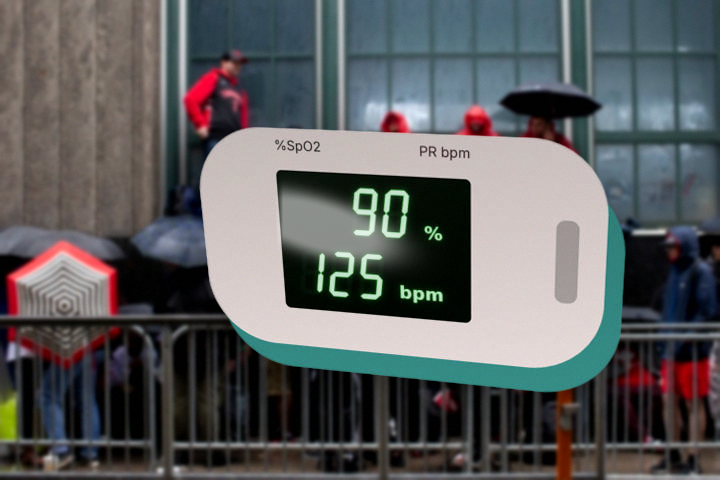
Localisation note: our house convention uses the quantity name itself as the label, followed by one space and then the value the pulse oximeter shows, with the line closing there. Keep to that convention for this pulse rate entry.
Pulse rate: 125 bpm
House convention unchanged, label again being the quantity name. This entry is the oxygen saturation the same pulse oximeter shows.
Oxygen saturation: 90 %
